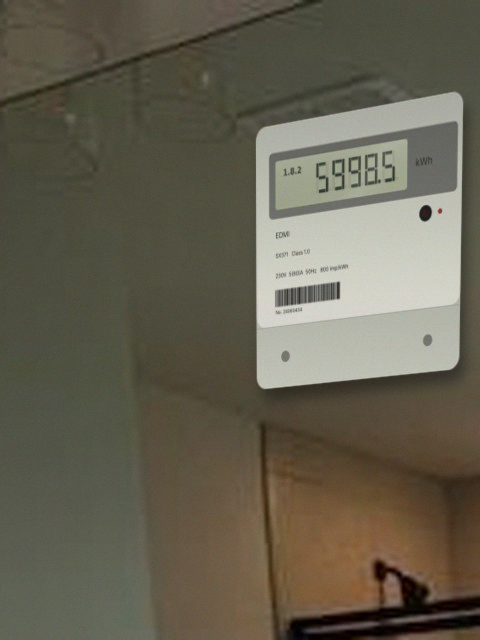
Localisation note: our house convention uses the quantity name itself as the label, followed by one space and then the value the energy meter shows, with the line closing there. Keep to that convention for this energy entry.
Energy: 5998.5 kWh
